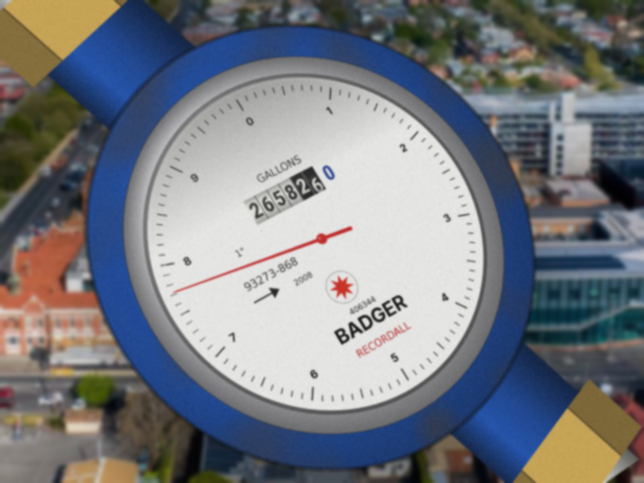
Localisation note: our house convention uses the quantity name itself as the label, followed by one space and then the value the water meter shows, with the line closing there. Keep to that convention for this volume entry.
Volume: 2658257.7 gal
